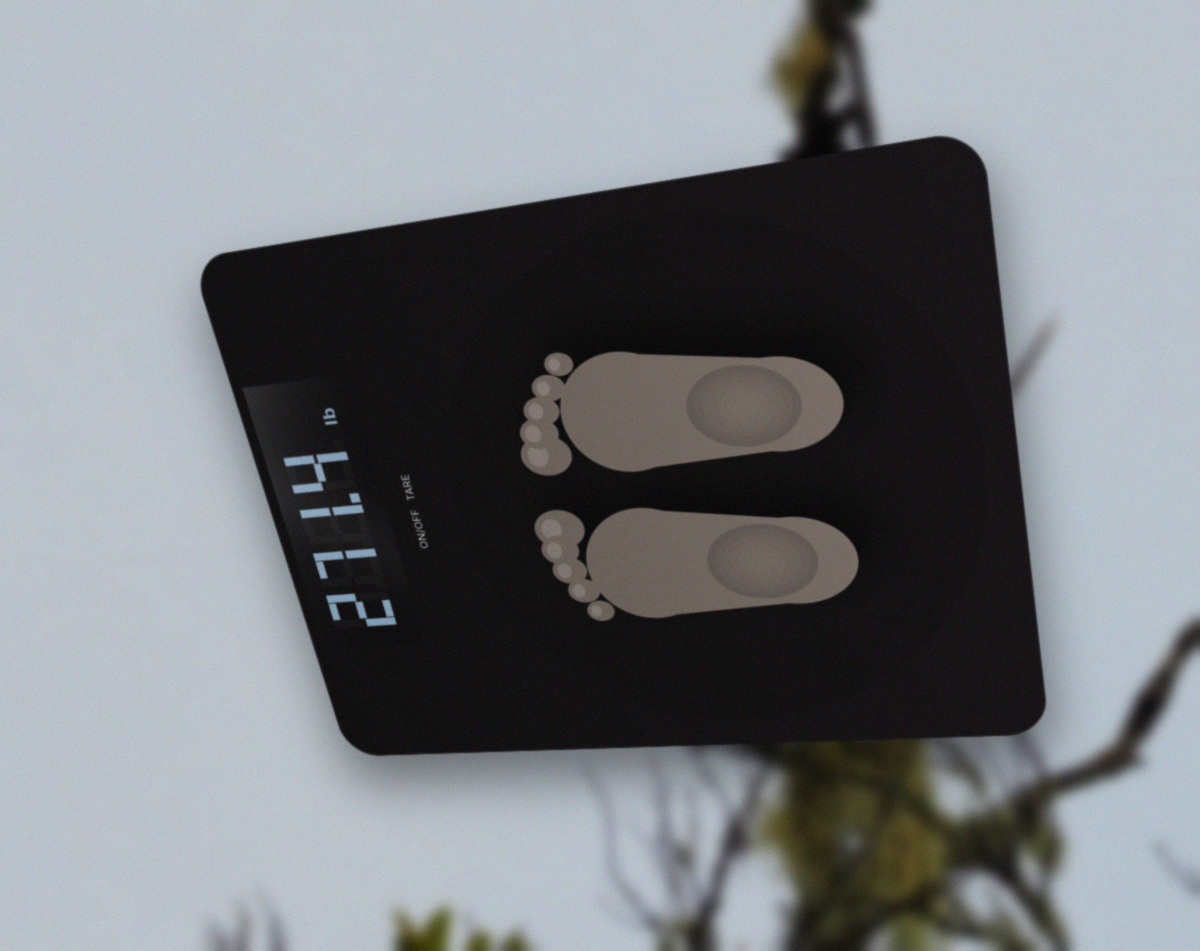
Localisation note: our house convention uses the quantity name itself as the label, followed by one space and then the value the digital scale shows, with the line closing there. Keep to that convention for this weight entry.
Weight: 271.4 lb
